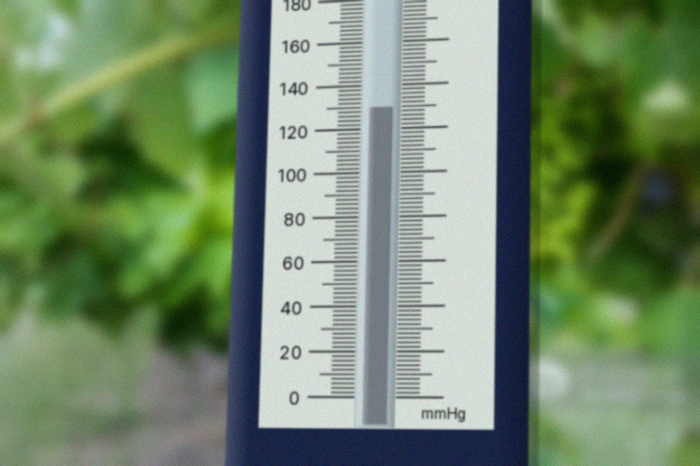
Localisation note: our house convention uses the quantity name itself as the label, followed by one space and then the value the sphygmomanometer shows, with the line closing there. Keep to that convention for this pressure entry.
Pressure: 130 mmHg
